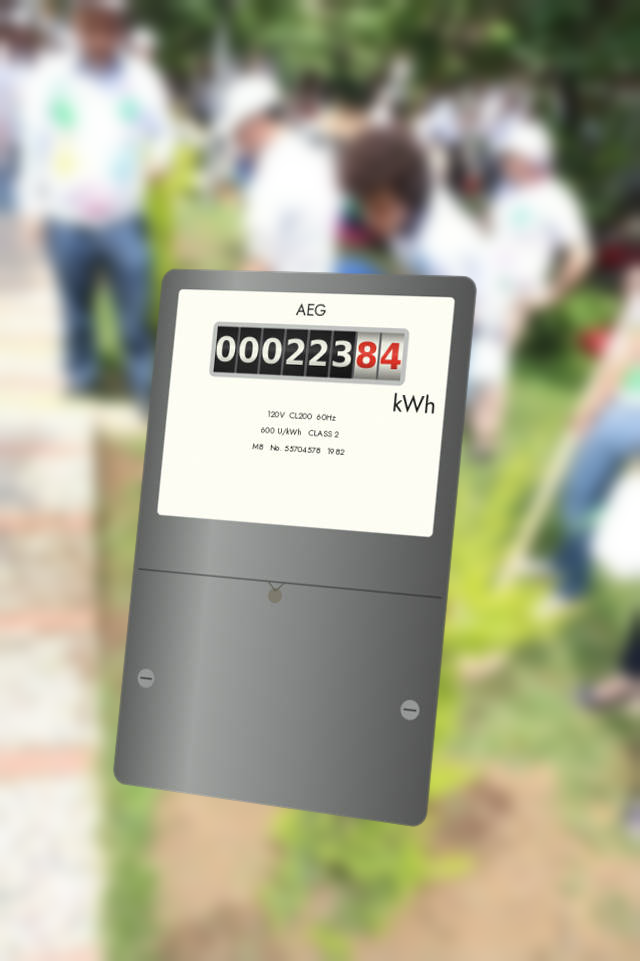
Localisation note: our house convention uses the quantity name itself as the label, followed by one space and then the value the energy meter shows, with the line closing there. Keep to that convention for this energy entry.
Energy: 223.84 kWh
